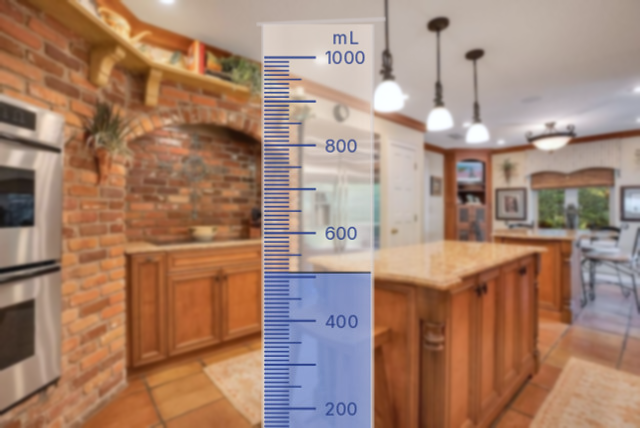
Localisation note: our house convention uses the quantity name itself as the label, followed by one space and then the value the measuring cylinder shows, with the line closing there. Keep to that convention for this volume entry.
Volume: 510 mL
